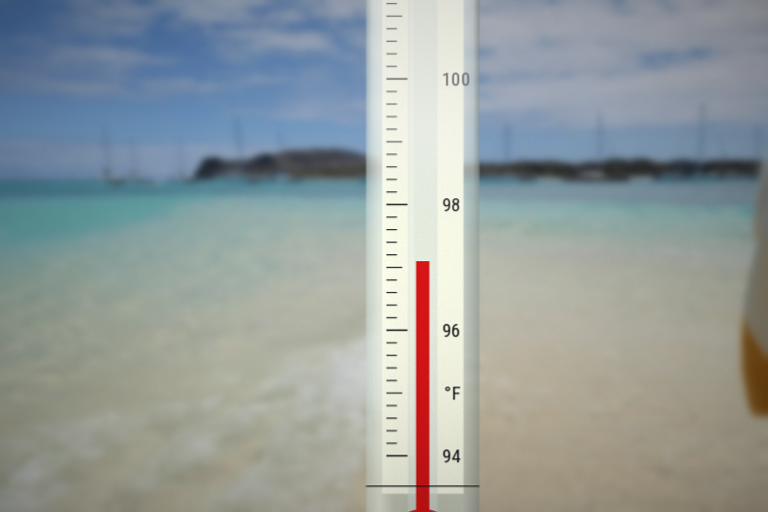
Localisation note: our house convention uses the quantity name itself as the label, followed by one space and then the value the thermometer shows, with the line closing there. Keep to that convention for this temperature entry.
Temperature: 97.1 °F
